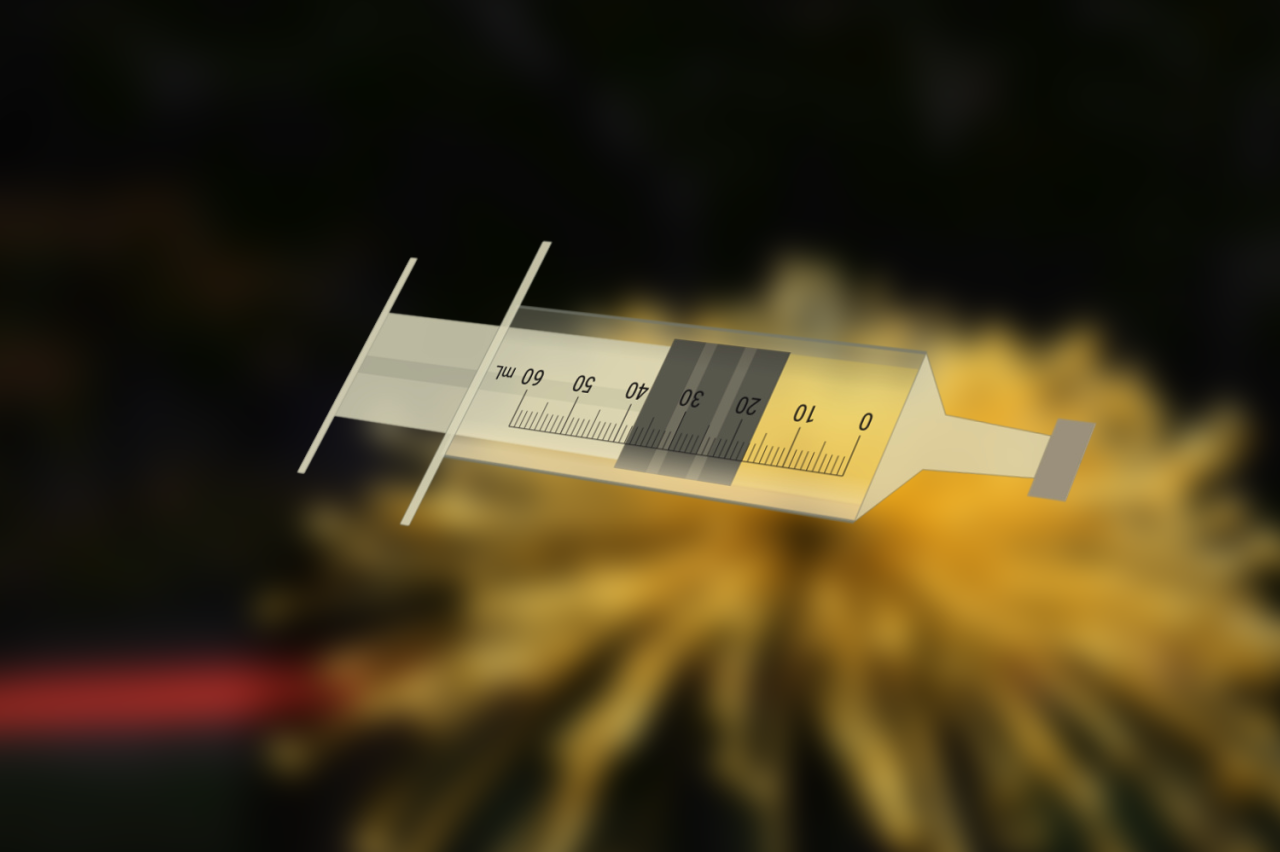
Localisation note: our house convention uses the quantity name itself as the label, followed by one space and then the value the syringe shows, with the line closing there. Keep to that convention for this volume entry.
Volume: 17 mL
